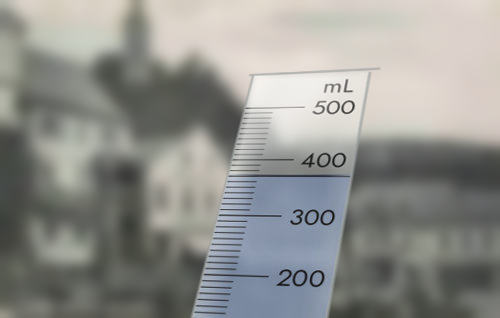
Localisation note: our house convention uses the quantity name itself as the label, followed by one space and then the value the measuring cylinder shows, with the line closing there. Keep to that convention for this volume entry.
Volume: 370 mL
